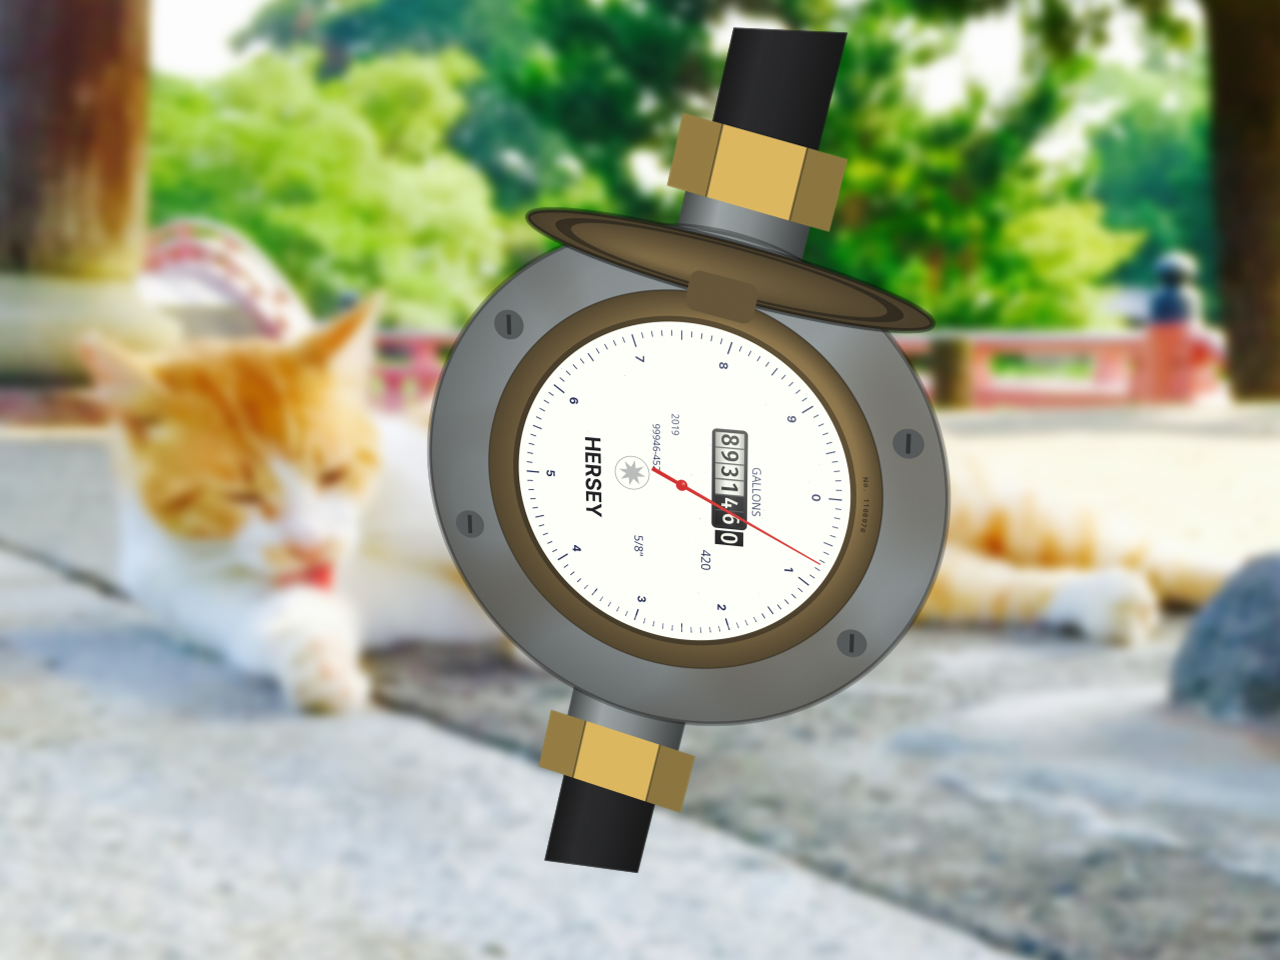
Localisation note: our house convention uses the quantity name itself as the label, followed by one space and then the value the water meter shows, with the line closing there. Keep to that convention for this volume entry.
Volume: 8931460.7 gal
